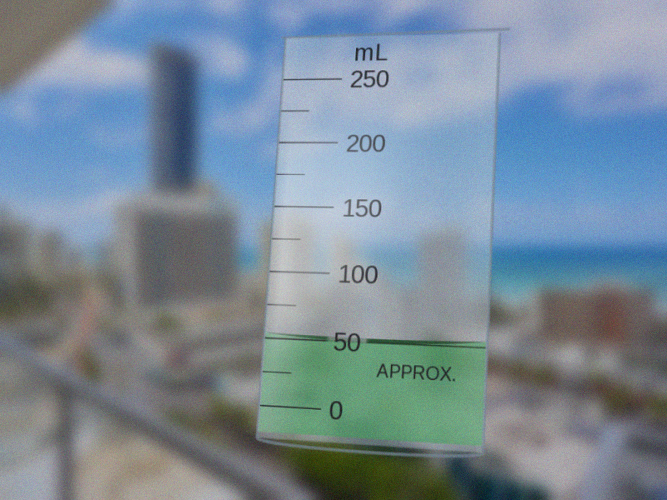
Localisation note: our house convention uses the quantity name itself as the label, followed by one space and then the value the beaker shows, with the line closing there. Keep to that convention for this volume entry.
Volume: 50 mL
